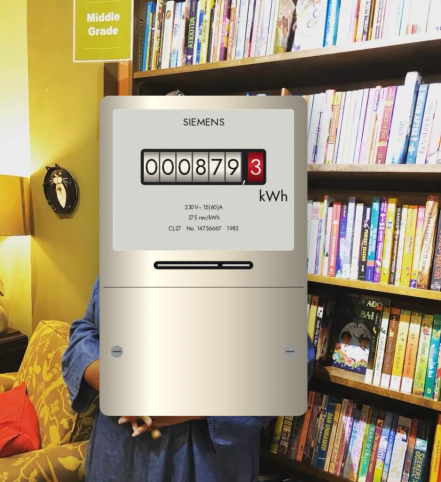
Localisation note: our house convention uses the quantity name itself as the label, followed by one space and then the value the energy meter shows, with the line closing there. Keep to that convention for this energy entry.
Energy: 879.3 kWh
